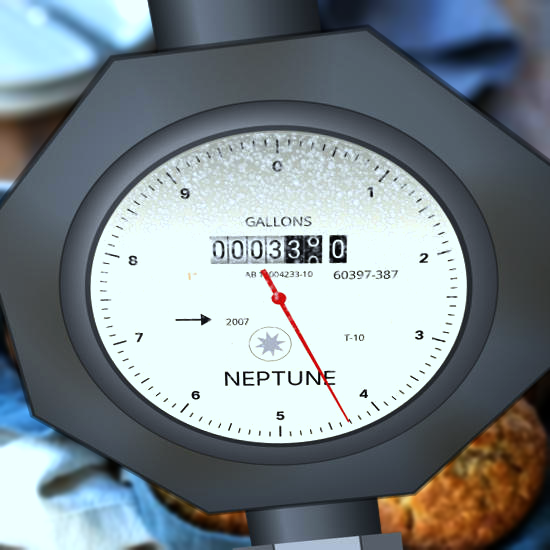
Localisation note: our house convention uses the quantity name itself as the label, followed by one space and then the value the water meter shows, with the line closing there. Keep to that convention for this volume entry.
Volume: 3384.3 gal
